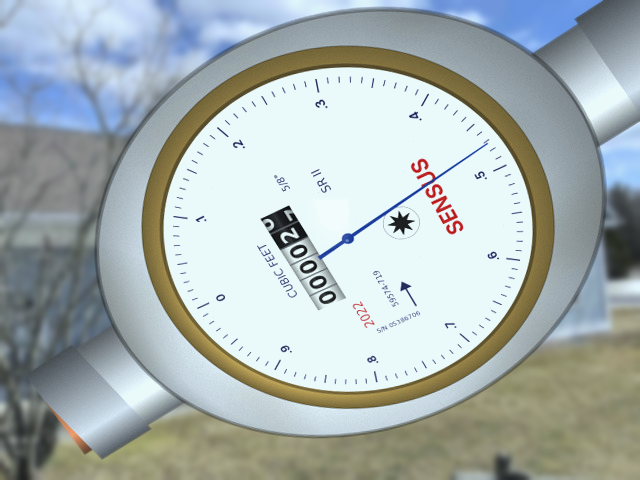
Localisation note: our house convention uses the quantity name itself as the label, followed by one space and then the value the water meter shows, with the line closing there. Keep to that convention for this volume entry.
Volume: 26.47 ft³
